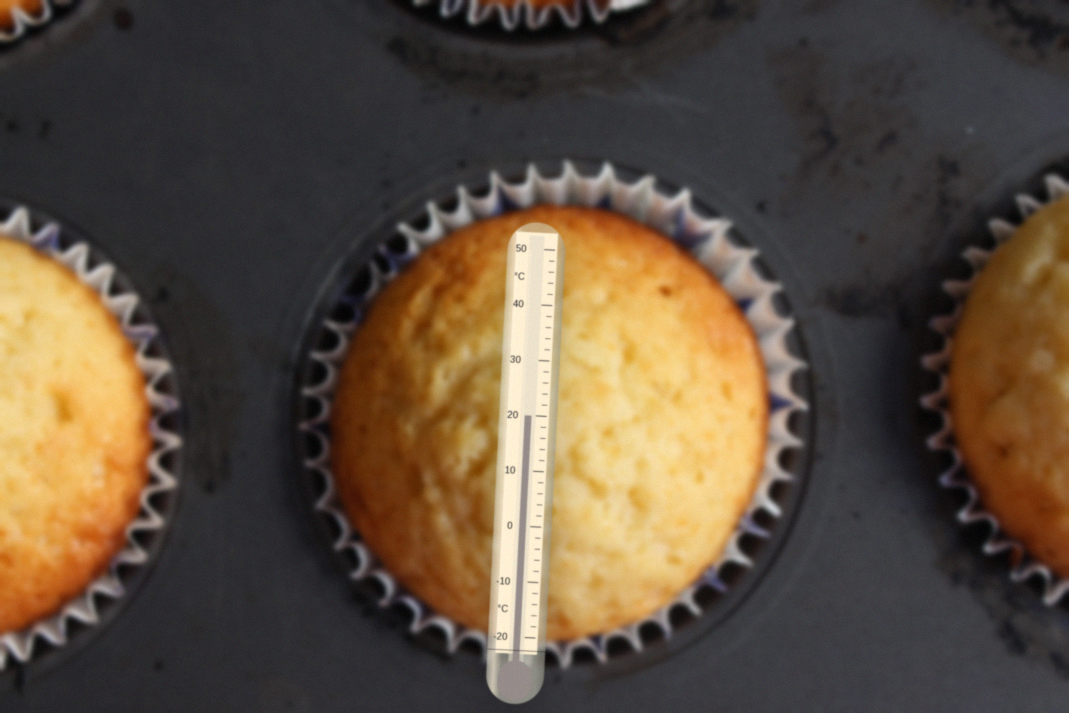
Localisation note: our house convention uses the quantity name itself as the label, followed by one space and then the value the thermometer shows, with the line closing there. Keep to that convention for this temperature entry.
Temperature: 20 °C
